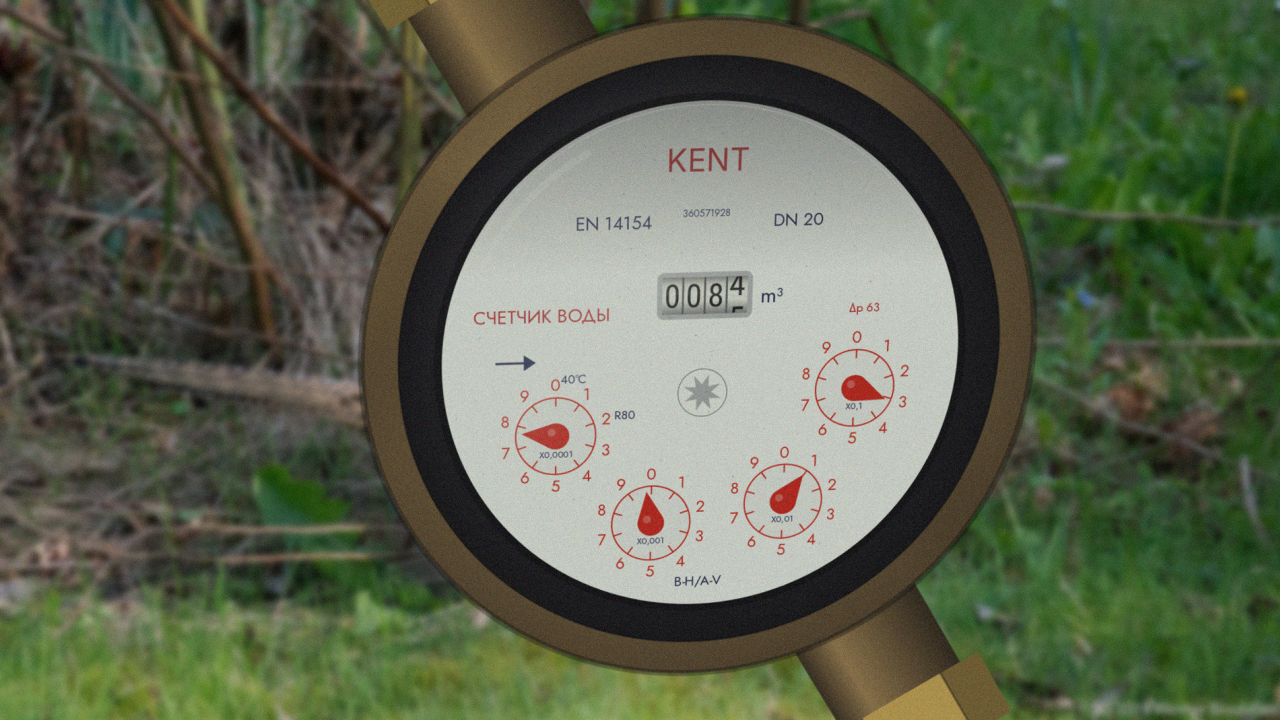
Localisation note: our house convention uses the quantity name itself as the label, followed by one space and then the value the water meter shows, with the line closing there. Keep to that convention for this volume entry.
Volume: 84.3097 m³
